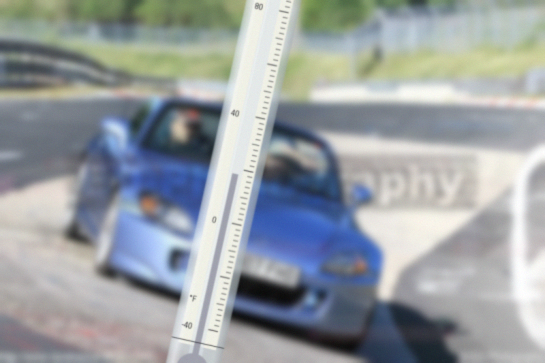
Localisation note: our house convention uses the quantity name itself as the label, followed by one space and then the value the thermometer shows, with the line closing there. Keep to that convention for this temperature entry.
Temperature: 18 °F
